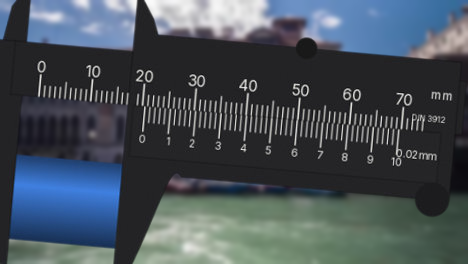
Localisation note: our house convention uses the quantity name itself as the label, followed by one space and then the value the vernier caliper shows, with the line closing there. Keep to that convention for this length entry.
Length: 20.5 mm
